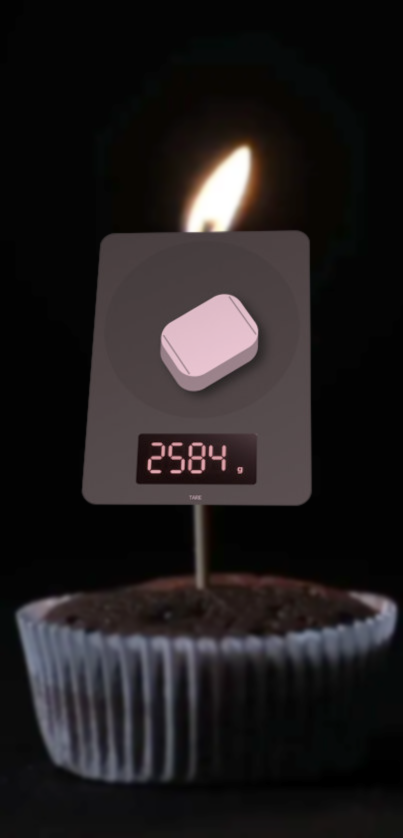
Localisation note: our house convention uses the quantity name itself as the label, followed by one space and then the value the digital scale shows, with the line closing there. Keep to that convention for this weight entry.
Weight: 2584 g
